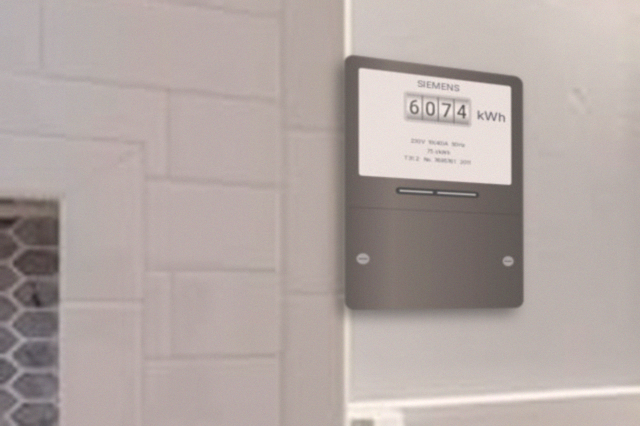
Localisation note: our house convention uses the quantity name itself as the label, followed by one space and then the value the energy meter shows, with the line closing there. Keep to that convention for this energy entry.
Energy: 6074 kWh
